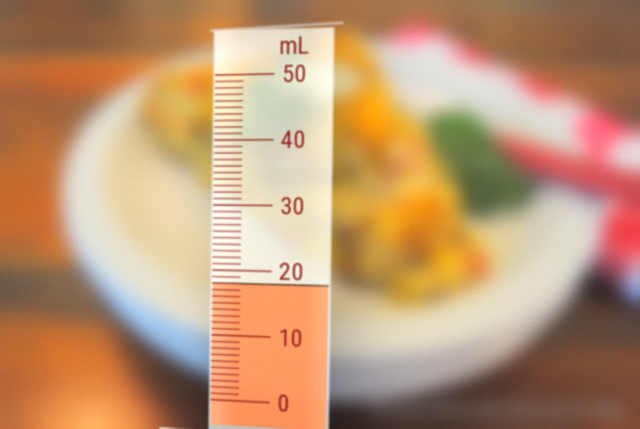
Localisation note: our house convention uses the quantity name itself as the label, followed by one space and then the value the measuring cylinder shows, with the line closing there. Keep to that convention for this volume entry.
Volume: 18 mL
